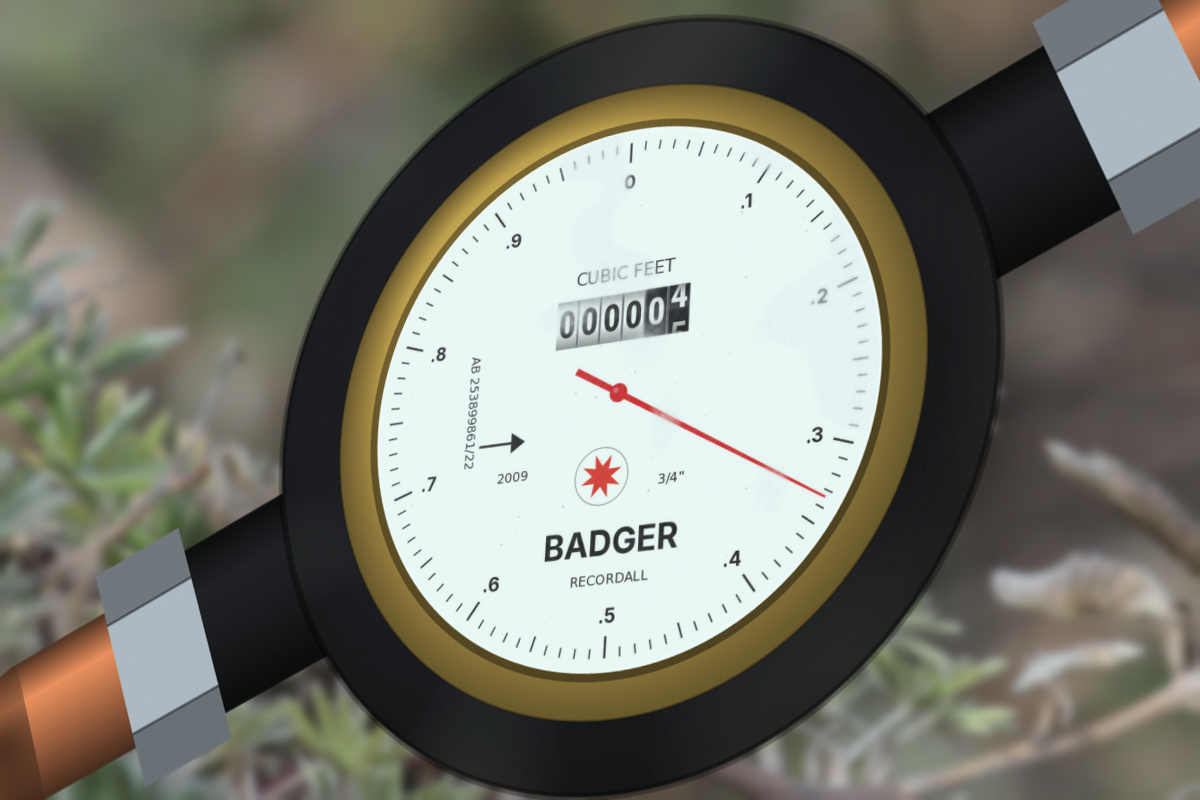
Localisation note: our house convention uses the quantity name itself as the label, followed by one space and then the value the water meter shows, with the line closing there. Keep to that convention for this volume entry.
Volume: 4.33 ft³
